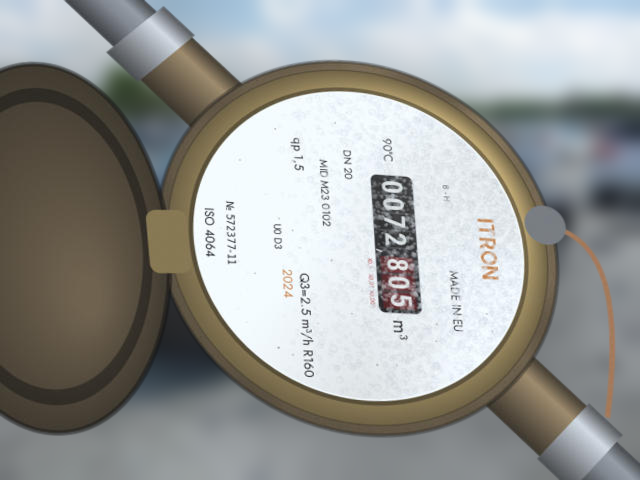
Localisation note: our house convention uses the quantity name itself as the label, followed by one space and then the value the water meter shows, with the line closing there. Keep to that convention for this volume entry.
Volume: 72.805 m³
